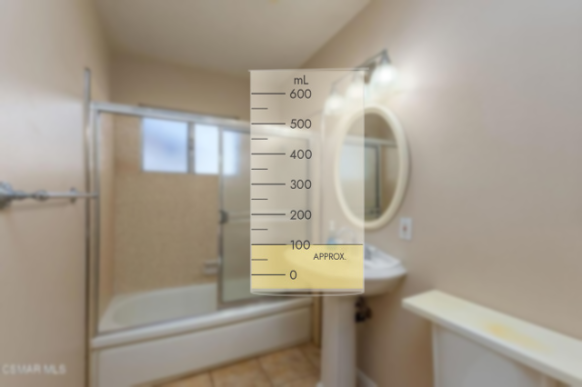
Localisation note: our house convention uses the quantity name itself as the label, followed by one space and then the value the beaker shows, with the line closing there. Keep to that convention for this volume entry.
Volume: 100 mL
